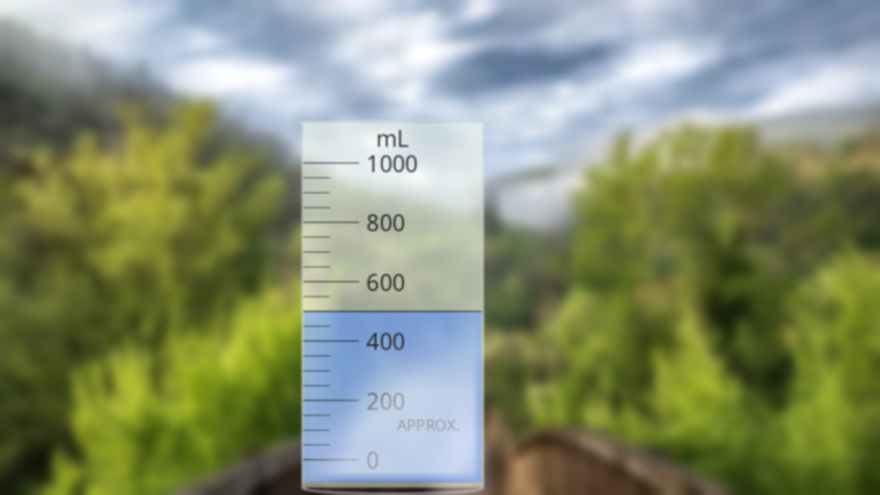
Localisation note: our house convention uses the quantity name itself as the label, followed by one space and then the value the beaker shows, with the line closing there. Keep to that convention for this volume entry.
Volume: 500 mL
